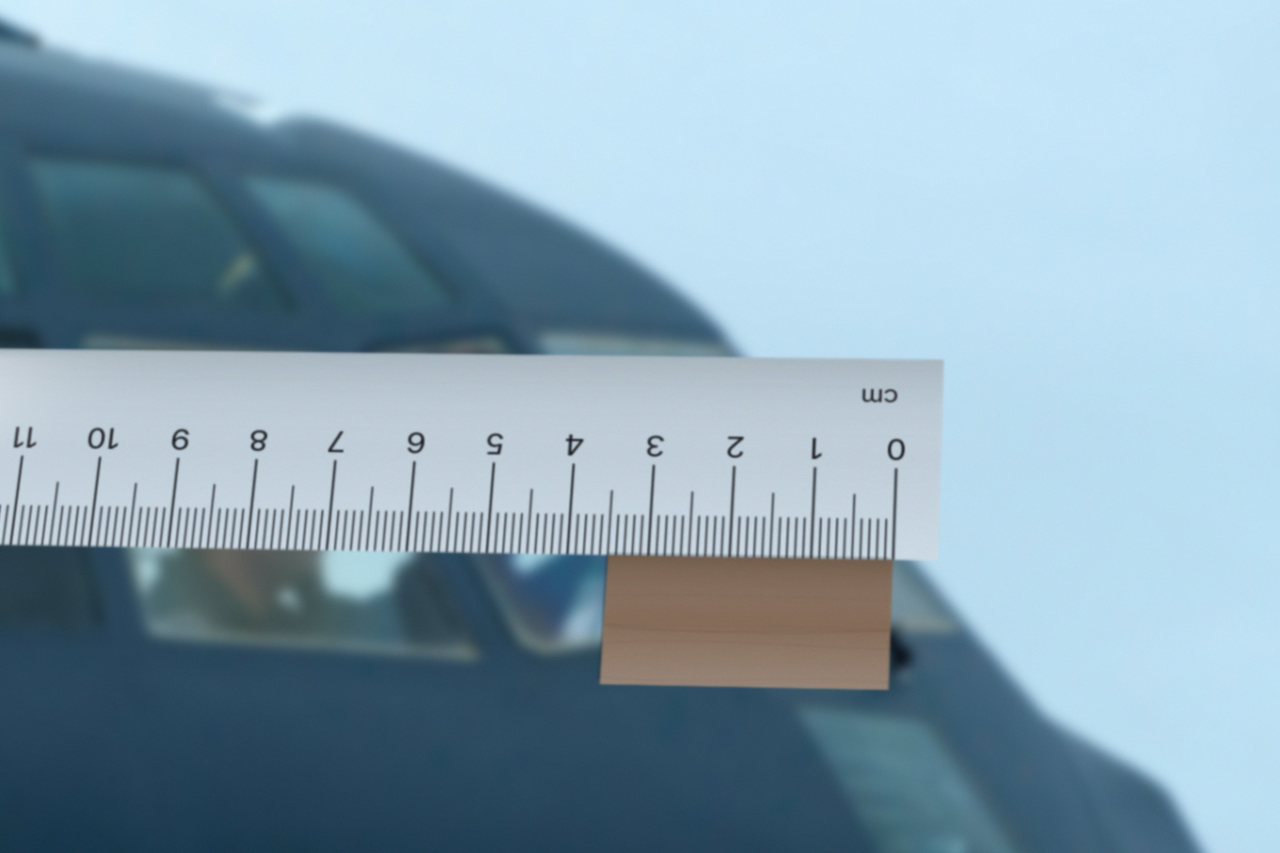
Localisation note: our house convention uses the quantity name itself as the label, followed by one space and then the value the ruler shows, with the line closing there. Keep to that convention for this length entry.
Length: 3.5 cm
